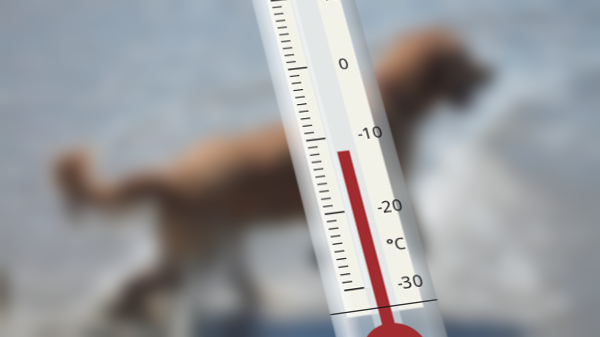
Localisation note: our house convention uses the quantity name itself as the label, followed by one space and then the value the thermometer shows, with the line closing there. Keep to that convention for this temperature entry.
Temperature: -12 °C
